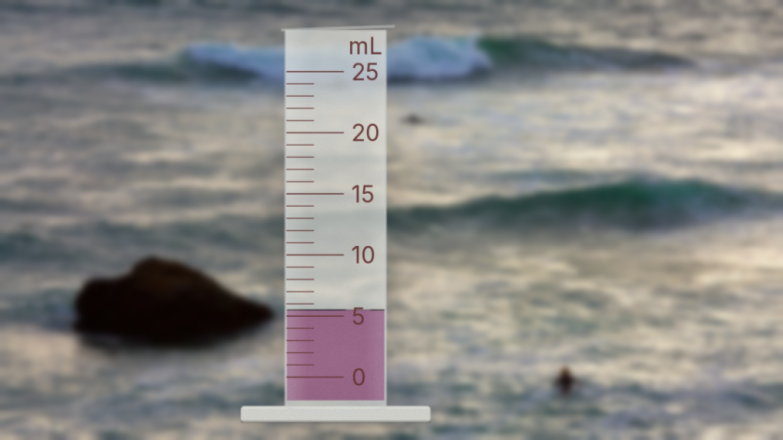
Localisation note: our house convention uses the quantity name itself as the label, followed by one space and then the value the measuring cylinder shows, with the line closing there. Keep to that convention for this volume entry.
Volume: 5.5 mL
